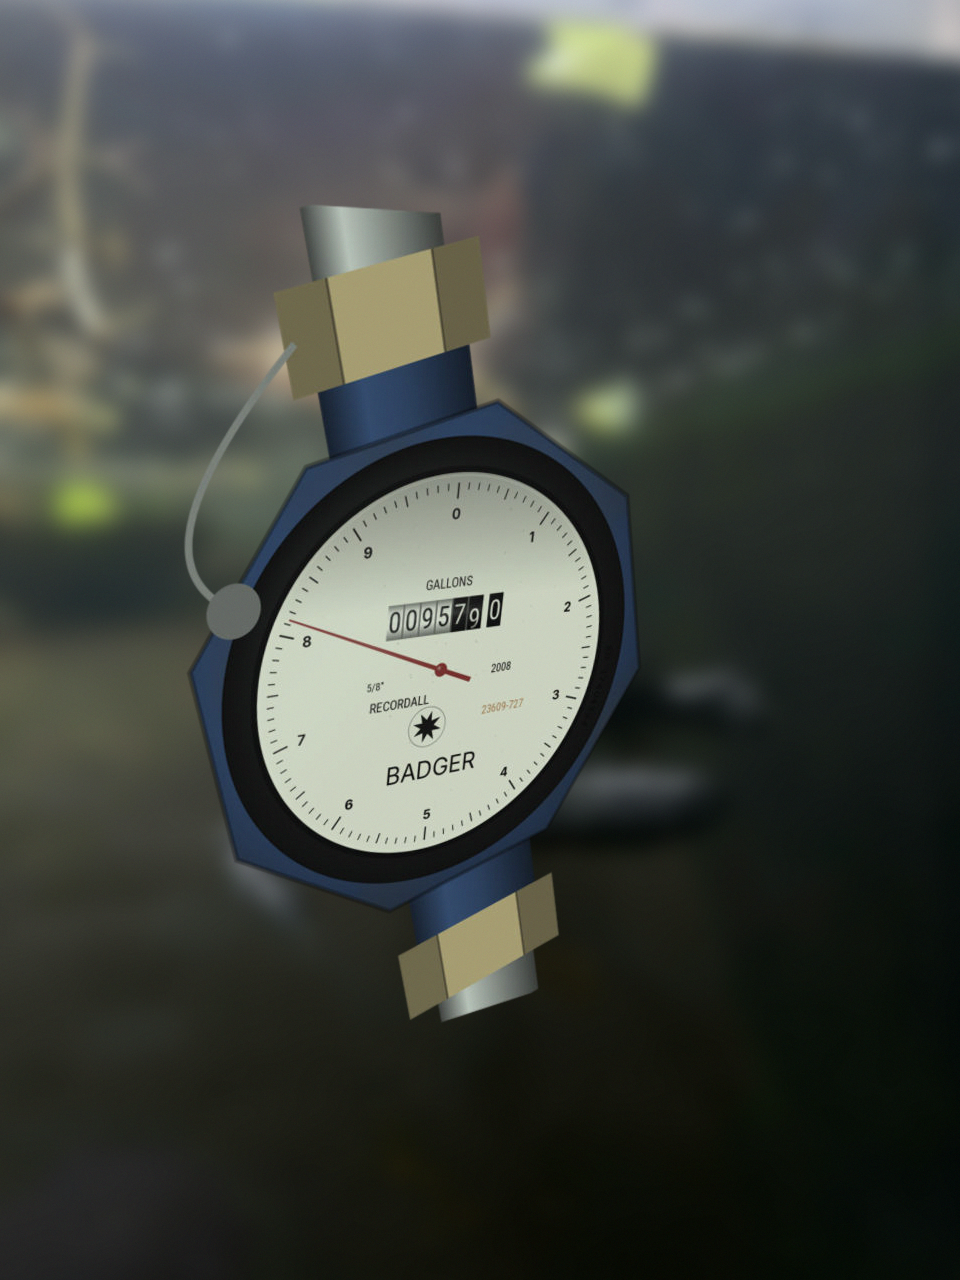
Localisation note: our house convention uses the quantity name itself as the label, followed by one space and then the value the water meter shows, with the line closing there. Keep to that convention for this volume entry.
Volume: 95788.1 gal
